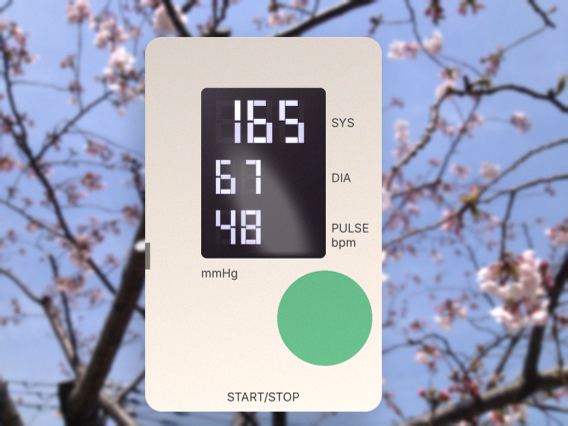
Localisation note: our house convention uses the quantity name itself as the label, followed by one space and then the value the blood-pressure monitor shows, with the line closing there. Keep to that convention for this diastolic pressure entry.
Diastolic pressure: 67 mmHg
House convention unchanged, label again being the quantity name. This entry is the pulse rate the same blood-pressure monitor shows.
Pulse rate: 48 bpm
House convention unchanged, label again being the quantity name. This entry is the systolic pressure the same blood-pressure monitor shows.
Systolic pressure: 165 mmHg
